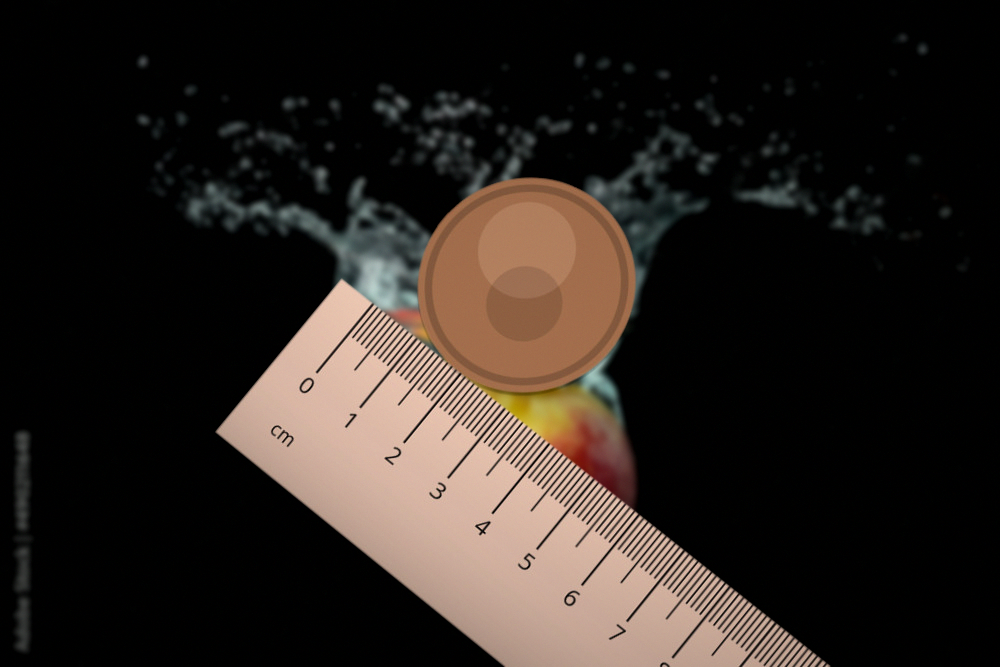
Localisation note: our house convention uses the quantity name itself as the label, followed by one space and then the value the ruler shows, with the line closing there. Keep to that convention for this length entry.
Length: 3.8 cm
